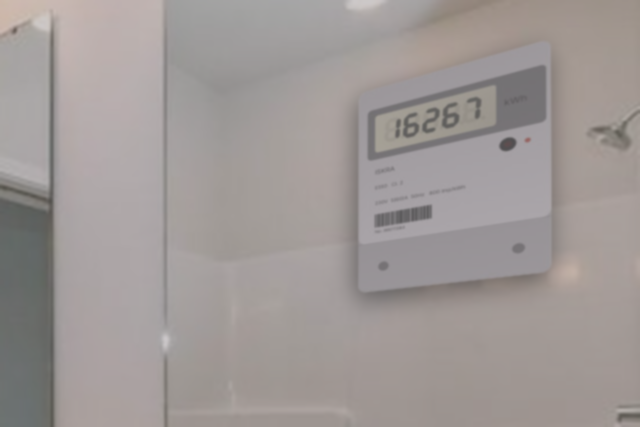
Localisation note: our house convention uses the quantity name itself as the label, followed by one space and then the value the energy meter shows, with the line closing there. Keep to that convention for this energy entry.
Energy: 16267 kWh
